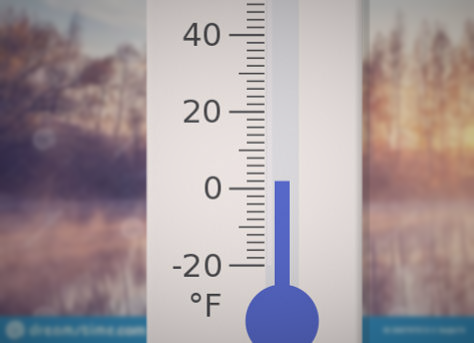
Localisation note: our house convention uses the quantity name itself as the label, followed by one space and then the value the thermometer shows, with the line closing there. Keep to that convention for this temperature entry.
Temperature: 2 °F
